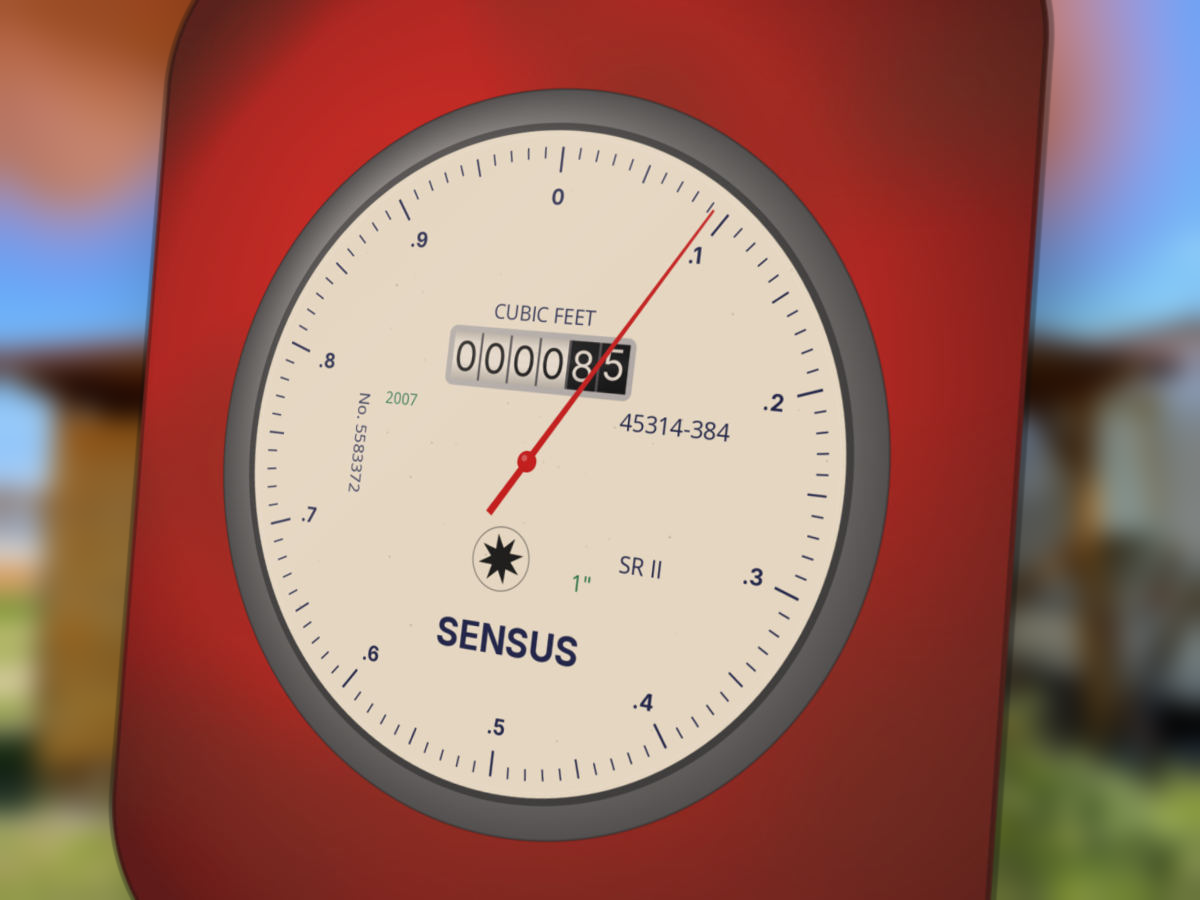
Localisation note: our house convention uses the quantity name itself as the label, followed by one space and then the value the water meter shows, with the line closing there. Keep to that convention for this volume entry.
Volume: 85.09 ft³
